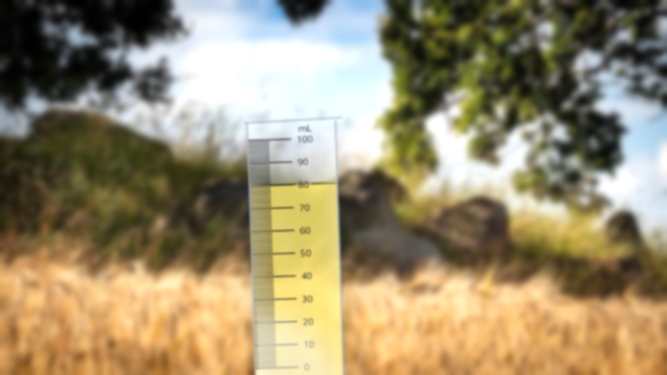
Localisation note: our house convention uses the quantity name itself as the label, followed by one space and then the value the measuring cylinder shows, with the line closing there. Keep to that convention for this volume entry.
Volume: 80 mL
